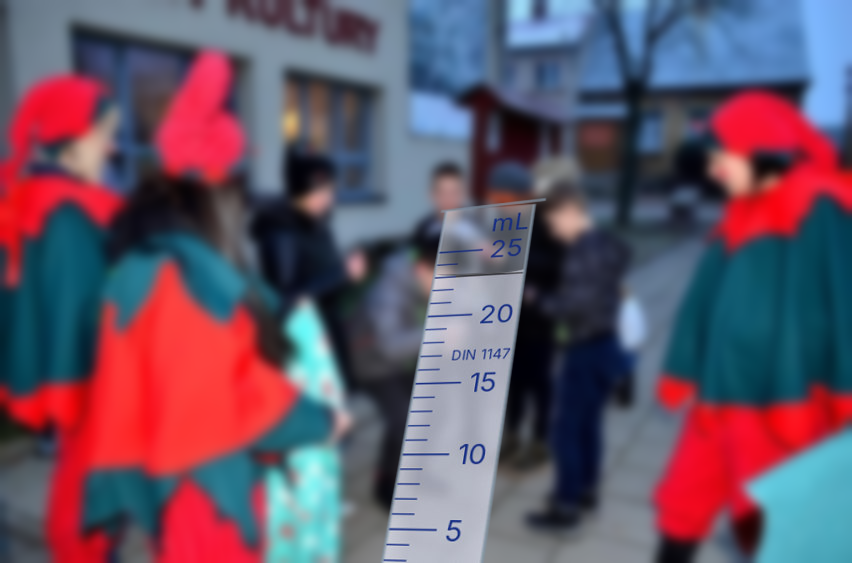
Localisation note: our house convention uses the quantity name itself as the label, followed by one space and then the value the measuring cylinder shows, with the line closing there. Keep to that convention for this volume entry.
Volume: 23 mL
